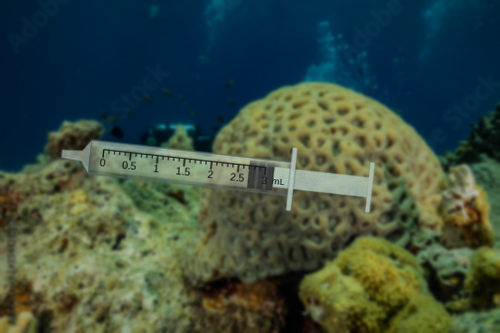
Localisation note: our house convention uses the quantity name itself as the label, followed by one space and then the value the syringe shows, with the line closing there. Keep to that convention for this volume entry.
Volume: 2.7 mL
